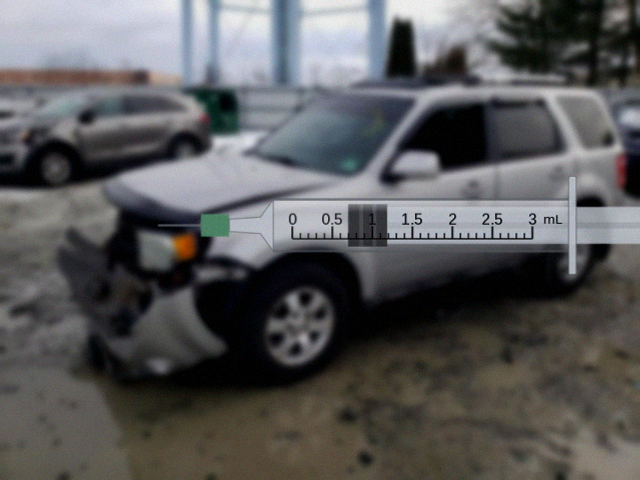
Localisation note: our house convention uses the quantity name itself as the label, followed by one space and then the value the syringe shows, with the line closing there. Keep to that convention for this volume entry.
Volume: 0.7 mL
